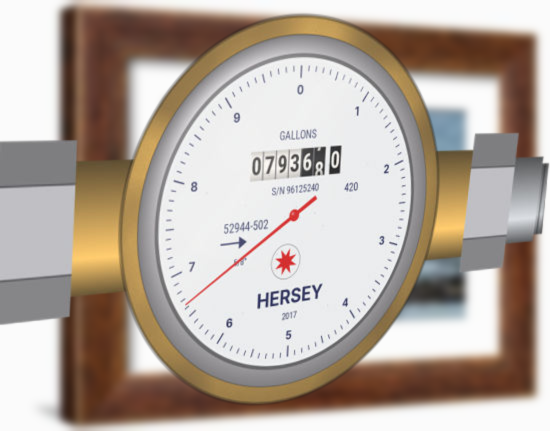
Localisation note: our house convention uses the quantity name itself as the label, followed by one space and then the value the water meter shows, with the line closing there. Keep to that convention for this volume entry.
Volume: 793676.6 gal
